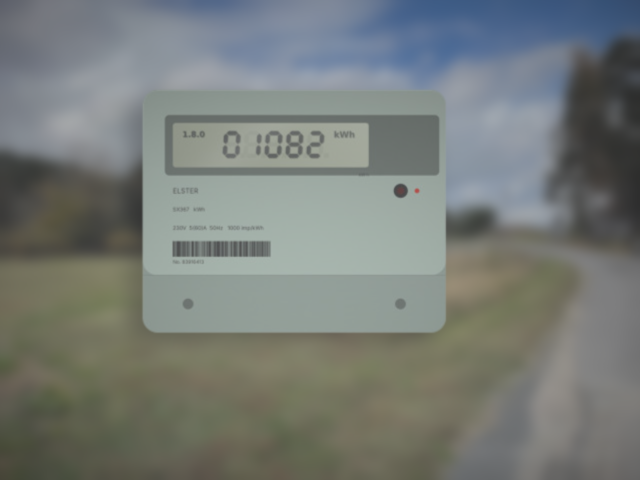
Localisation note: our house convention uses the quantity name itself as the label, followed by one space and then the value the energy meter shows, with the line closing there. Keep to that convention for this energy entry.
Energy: 1082 kWh
